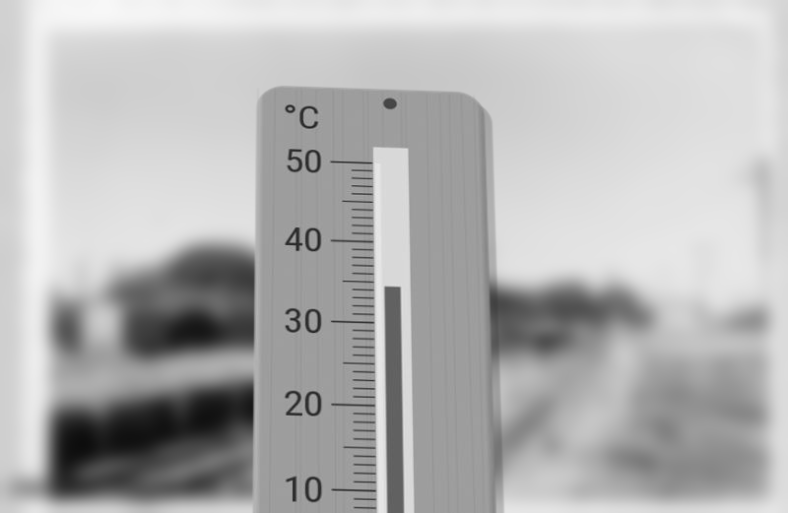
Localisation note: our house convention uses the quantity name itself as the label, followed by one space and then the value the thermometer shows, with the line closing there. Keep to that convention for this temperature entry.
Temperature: 34.5 °C
